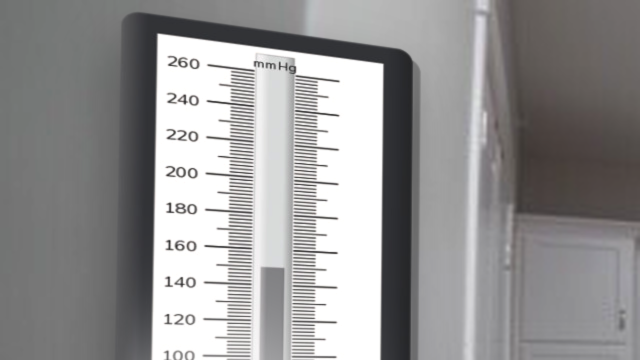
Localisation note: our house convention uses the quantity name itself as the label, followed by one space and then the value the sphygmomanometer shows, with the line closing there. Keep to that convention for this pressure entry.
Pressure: 150 mmHg
